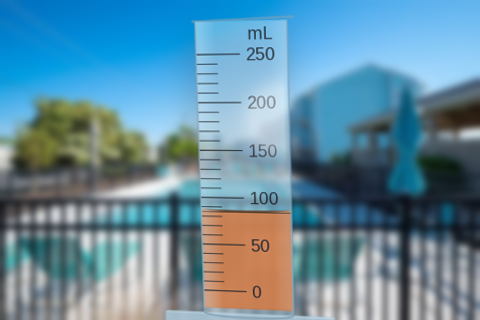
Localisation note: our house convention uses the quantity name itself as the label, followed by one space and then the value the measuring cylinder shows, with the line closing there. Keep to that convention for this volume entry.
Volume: 85 mL
